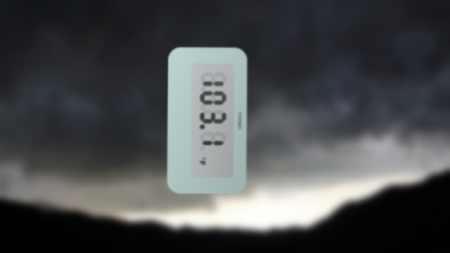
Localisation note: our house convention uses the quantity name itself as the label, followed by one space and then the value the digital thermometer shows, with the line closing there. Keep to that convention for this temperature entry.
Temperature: 103.1 °F
